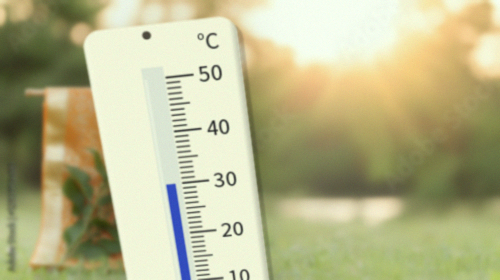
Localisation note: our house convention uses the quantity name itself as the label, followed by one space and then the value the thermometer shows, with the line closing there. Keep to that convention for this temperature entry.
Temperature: 30 °C
